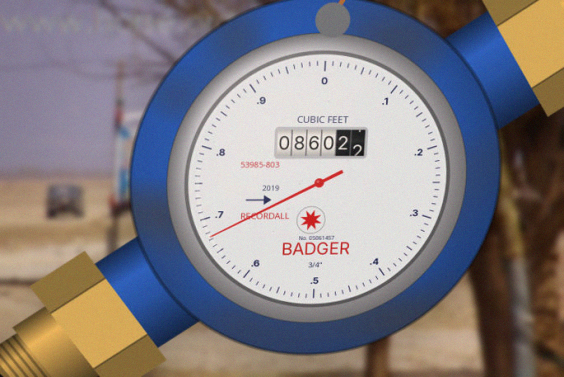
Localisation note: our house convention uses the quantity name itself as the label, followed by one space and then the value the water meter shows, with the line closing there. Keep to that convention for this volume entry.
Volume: 86021.67 ft³
